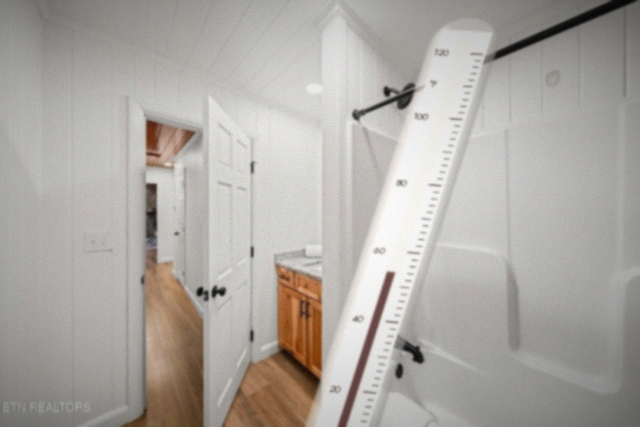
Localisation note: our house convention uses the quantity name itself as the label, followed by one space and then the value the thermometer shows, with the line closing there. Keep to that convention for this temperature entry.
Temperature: 54 °F
